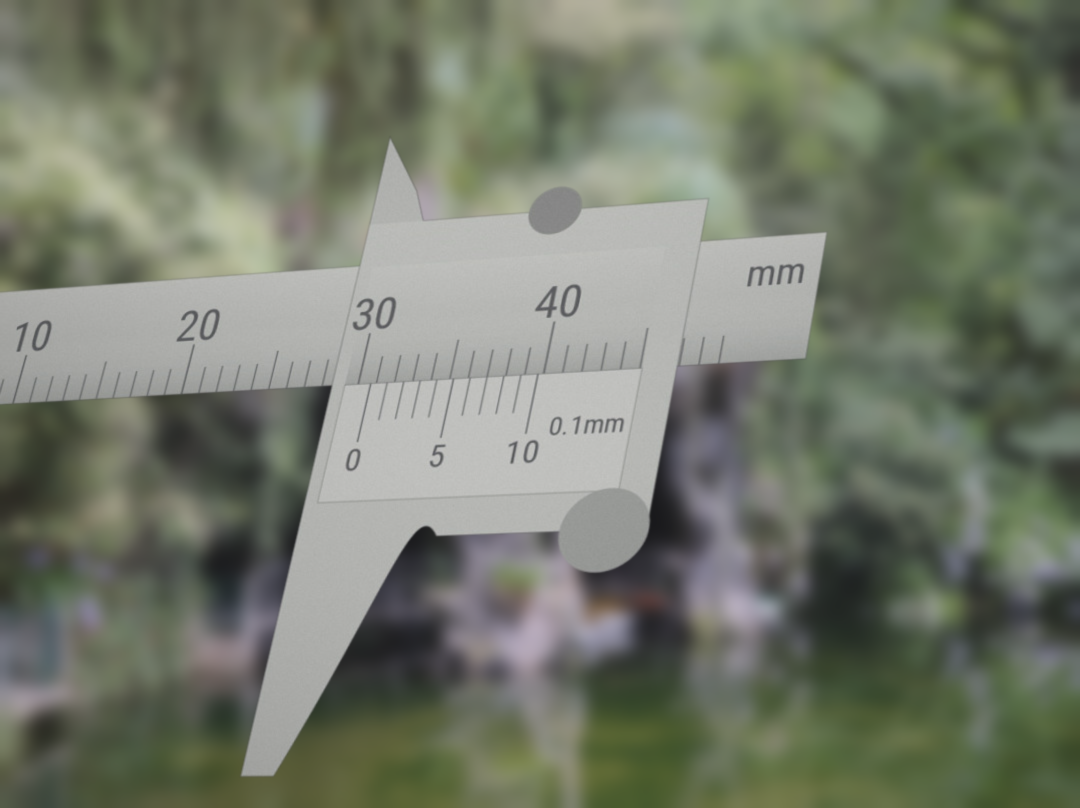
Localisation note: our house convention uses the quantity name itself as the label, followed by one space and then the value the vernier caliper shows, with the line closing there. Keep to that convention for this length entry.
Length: 30.7 mm
